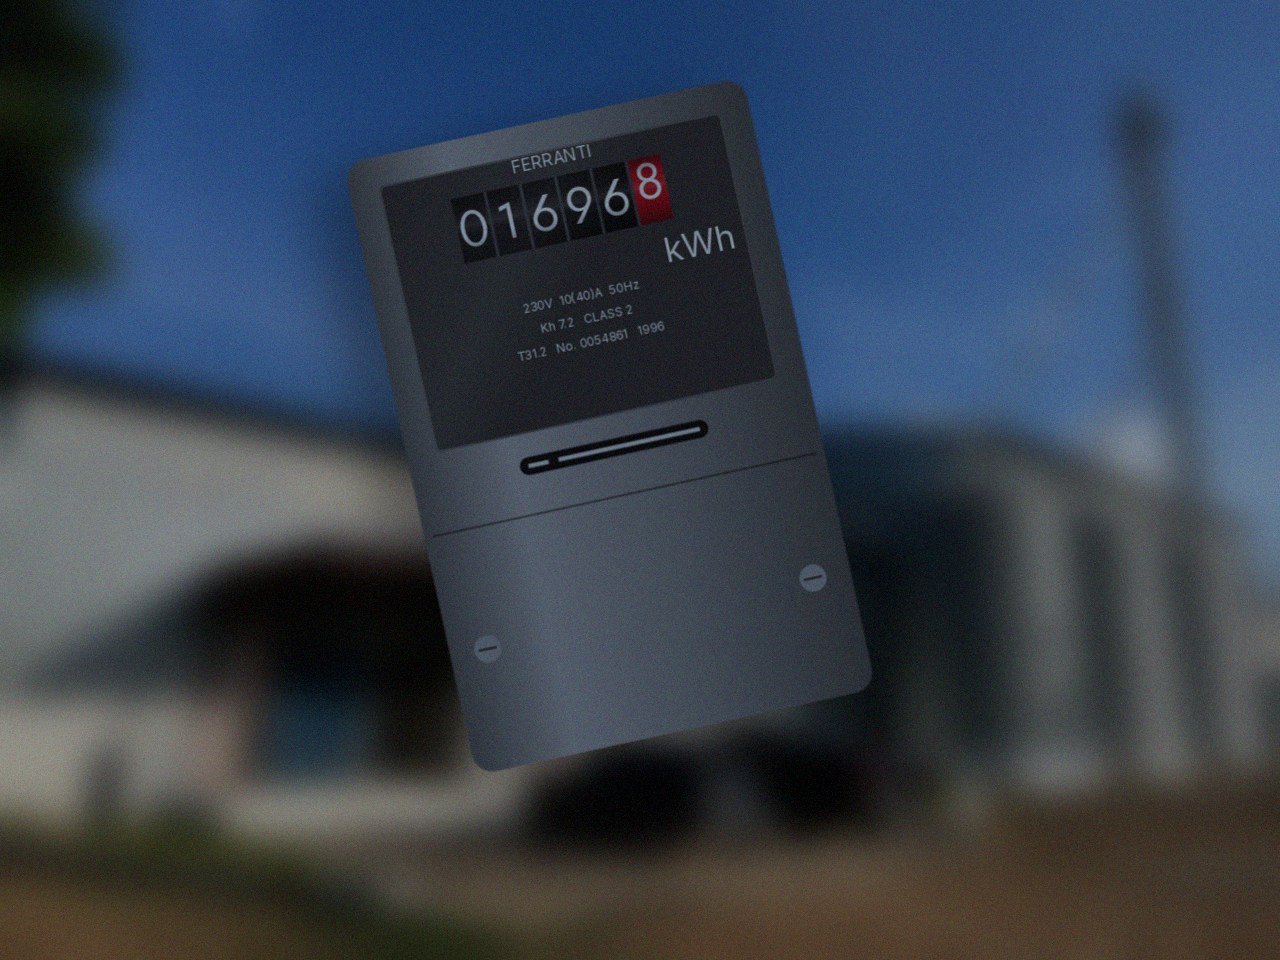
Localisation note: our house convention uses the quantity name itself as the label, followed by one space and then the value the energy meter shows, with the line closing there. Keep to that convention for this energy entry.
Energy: 1696.8 kWh
